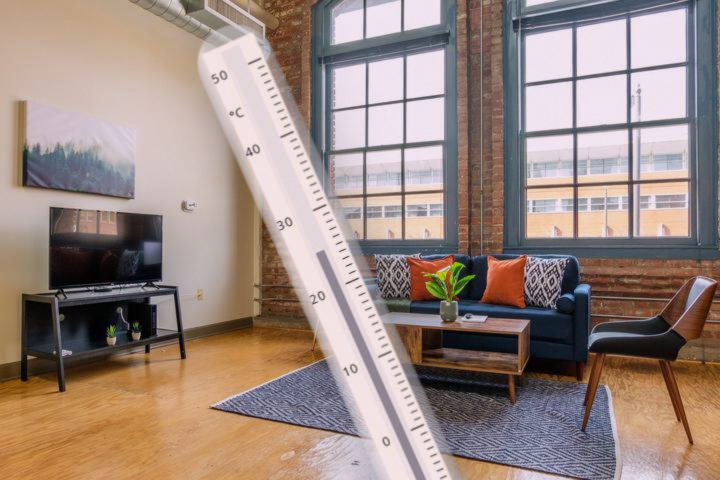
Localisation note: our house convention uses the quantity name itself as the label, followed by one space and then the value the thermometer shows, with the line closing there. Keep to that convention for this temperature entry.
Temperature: 25 °C
